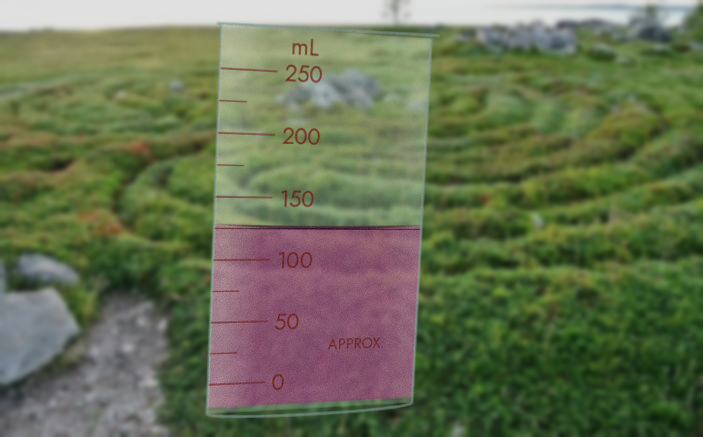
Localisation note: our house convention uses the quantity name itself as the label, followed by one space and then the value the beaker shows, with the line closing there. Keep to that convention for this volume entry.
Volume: 125 mL
